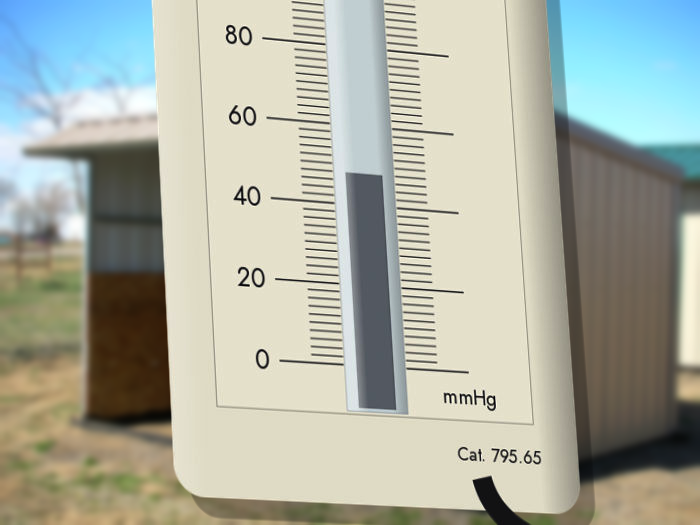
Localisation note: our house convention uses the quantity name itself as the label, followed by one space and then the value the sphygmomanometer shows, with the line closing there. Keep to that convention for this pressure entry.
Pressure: 48 mmHg
